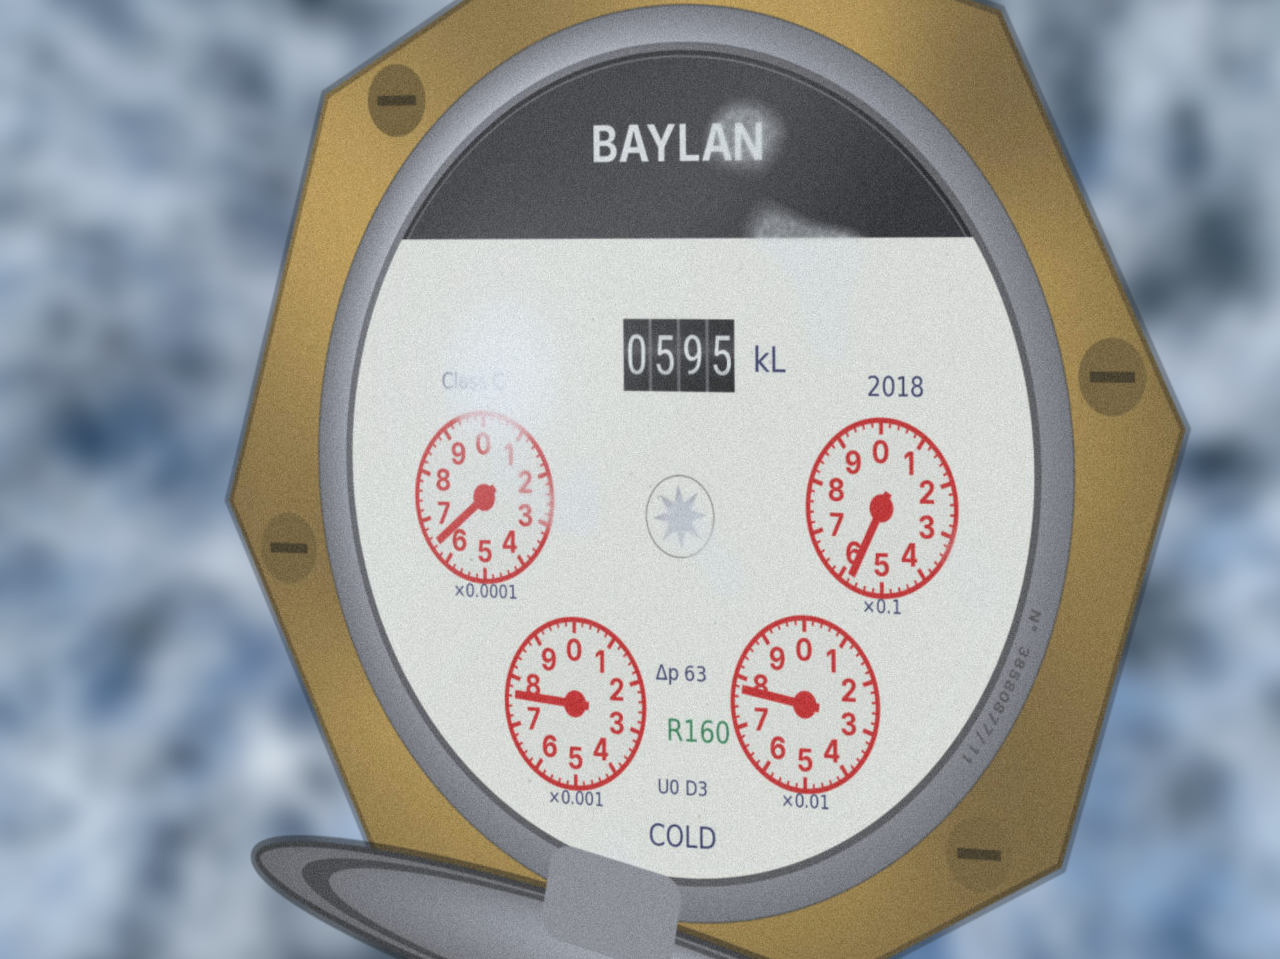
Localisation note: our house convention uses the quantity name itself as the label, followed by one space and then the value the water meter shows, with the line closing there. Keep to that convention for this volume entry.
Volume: 595.5776 kL
